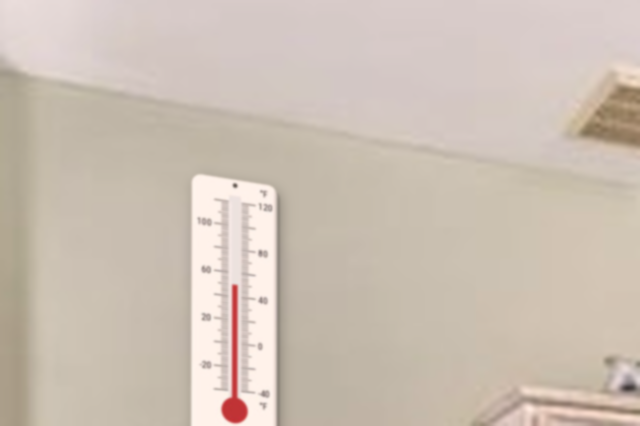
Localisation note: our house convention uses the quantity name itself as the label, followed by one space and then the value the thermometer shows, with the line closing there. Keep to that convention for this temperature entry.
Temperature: 50 °F
